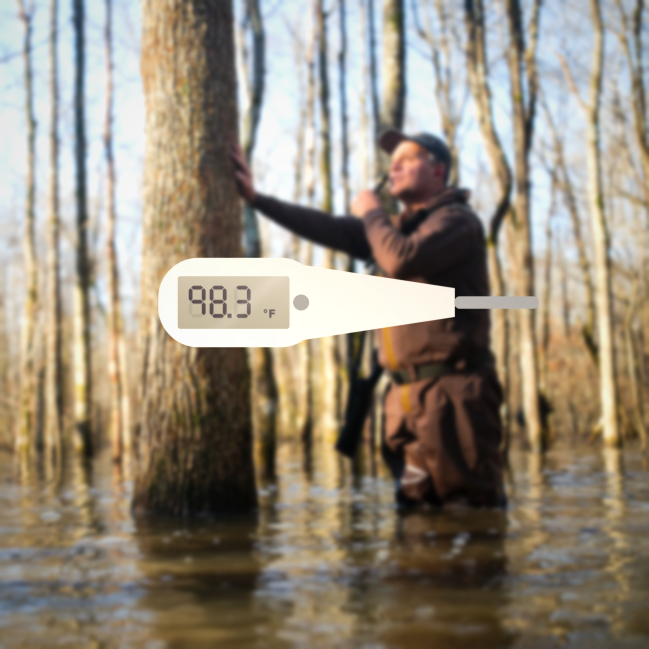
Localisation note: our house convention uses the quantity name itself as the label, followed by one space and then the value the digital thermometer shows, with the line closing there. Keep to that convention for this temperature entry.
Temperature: 98.3 °F
